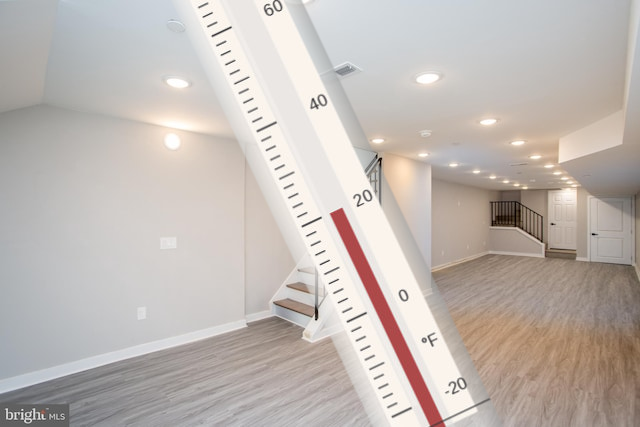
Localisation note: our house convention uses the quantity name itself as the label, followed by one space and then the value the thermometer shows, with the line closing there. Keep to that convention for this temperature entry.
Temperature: 20 °F
